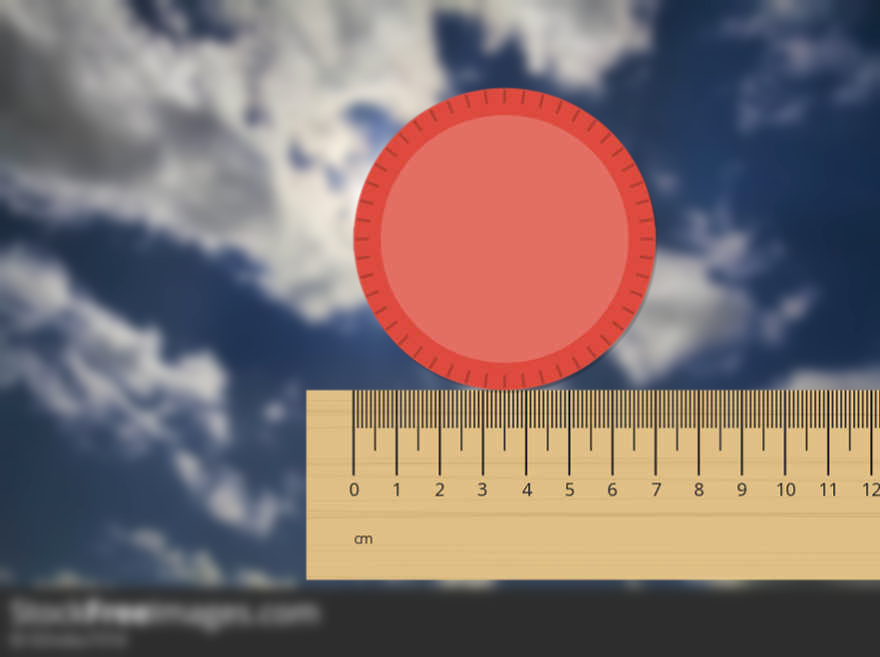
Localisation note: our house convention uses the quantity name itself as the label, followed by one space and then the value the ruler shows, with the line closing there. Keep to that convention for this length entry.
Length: 7 cm
